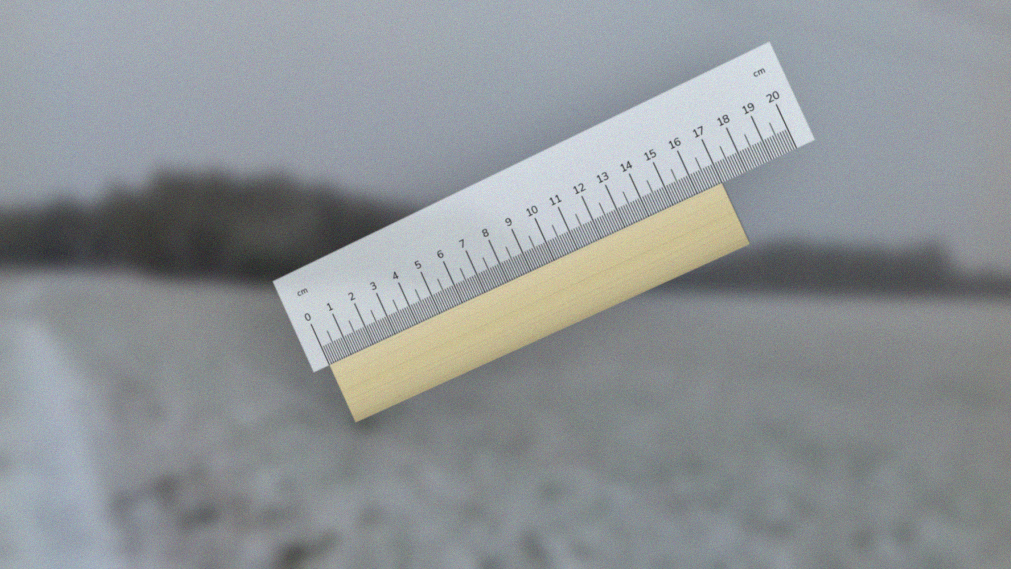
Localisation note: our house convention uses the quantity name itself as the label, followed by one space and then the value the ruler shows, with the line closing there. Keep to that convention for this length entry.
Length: 17 cm
